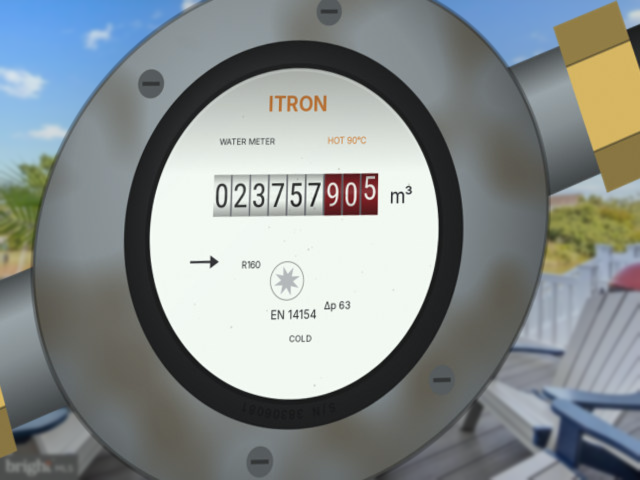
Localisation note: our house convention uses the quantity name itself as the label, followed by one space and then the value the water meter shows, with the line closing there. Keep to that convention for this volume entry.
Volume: 23757.905 m³
